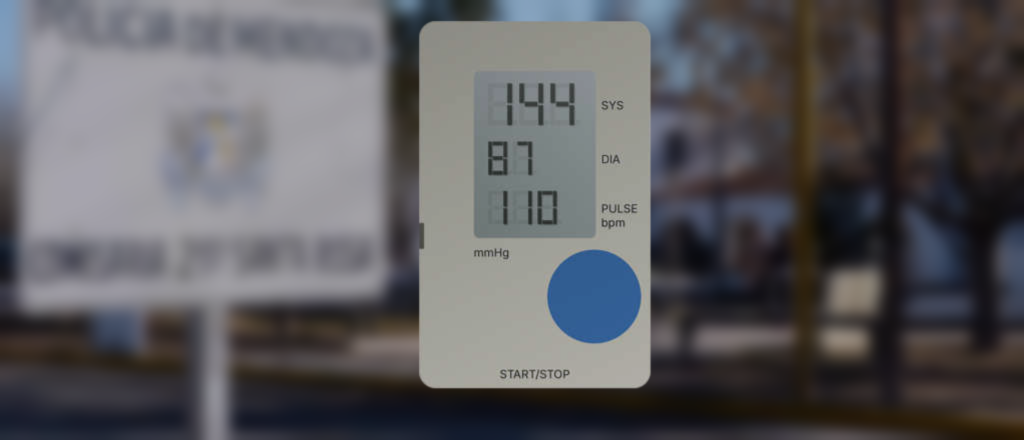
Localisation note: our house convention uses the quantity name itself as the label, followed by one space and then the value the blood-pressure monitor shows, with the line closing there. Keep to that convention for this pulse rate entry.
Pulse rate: 110 bpm
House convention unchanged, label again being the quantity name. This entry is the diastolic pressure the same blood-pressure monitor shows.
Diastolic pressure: 87 mmHg
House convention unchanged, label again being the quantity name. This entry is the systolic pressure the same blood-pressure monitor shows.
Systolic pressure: 144 mmHg
